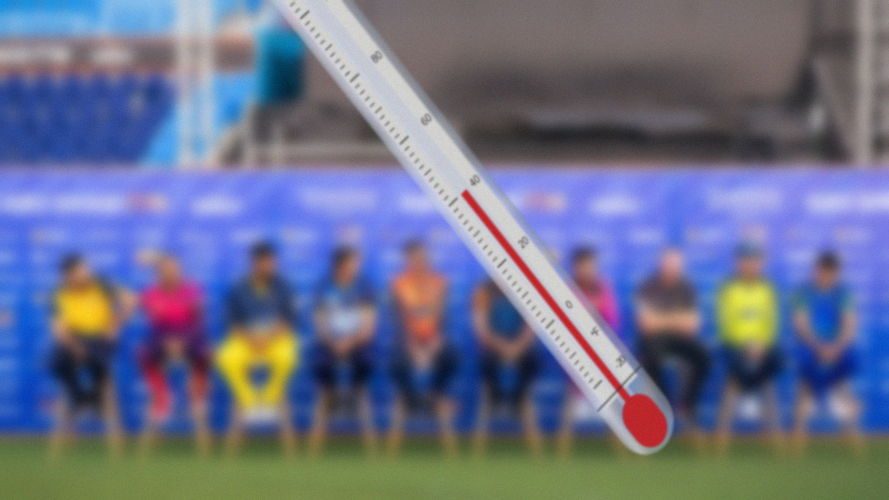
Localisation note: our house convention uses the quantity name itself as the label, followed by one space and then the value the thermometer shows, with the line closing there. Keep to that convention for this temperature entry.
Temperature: 40 °F
